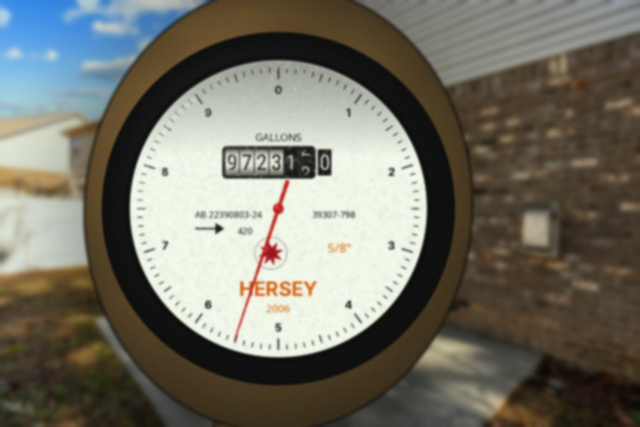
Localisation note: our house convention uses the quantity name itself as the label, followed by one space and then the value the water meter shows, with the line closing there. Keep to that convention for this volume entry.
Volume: 9723125.5 gal
